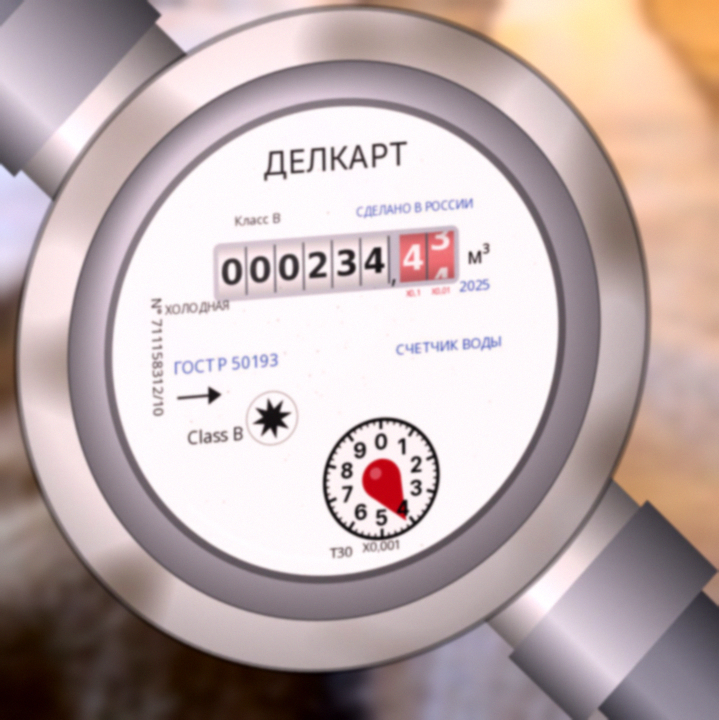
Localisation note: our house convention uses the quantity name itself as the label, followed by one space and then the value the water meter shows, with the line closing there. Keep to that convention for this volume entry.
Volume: 234.434 m³
